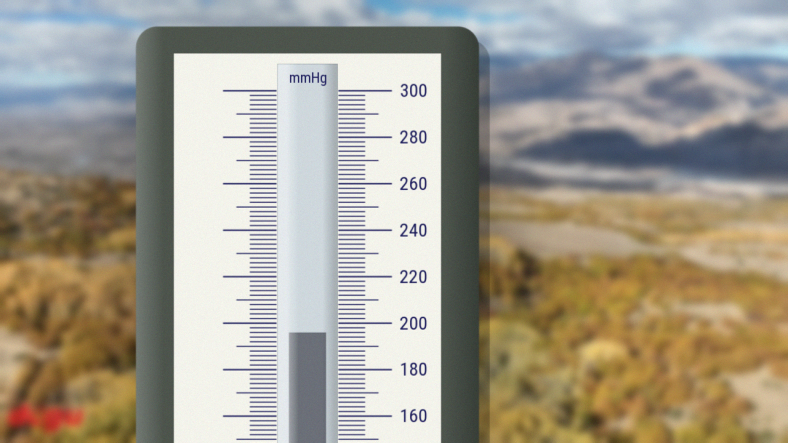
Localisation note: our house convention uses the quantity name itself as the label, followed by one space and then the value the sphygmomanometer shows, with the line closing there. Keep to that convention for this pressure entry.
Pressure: 196 mmHg
